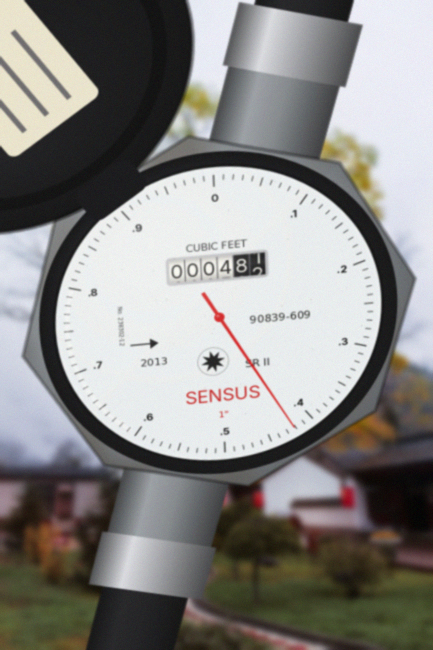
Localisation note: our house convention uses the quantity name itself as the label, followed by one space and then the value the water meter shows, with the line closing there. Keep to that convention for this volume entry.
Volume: 481.42 ft³
